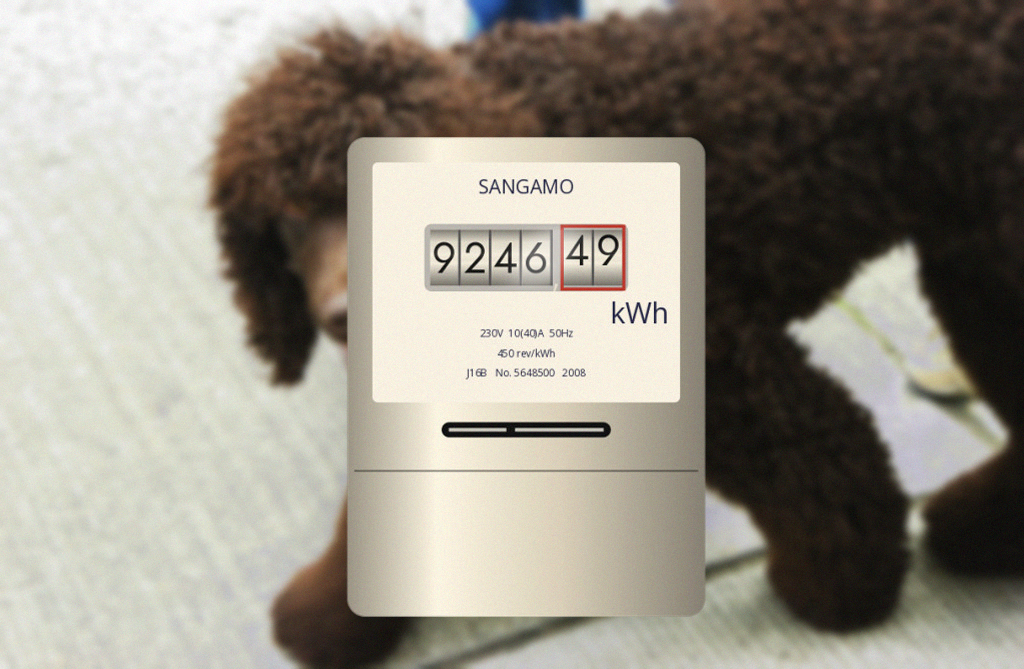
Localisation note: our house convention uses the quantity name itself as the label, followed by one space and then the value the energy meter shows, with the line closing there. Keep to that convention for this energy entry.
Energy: 9246.49 kWh
